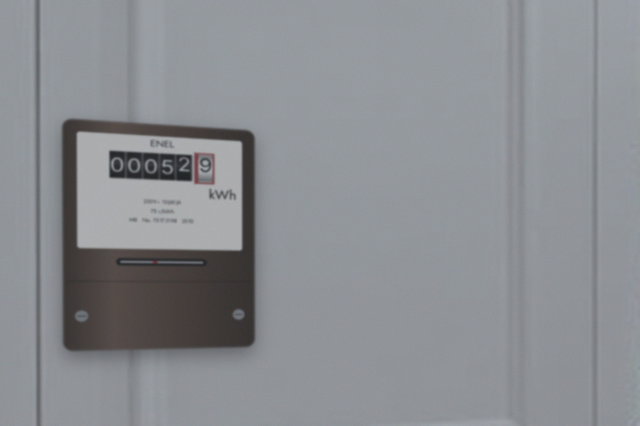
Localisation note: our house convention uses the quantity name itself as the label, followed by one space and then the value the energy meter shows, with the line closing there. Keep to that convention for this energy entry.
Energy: 52.9 kWh
